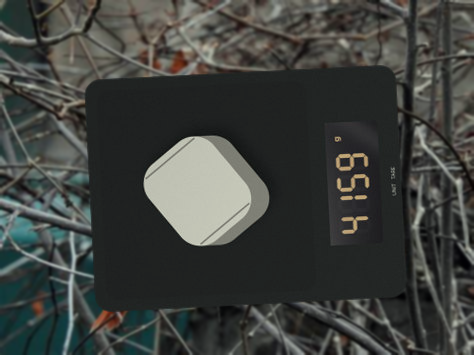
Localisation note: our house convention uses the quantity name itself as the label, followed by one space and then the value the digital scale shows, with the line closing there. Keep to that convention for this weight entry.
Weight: 4159 g
